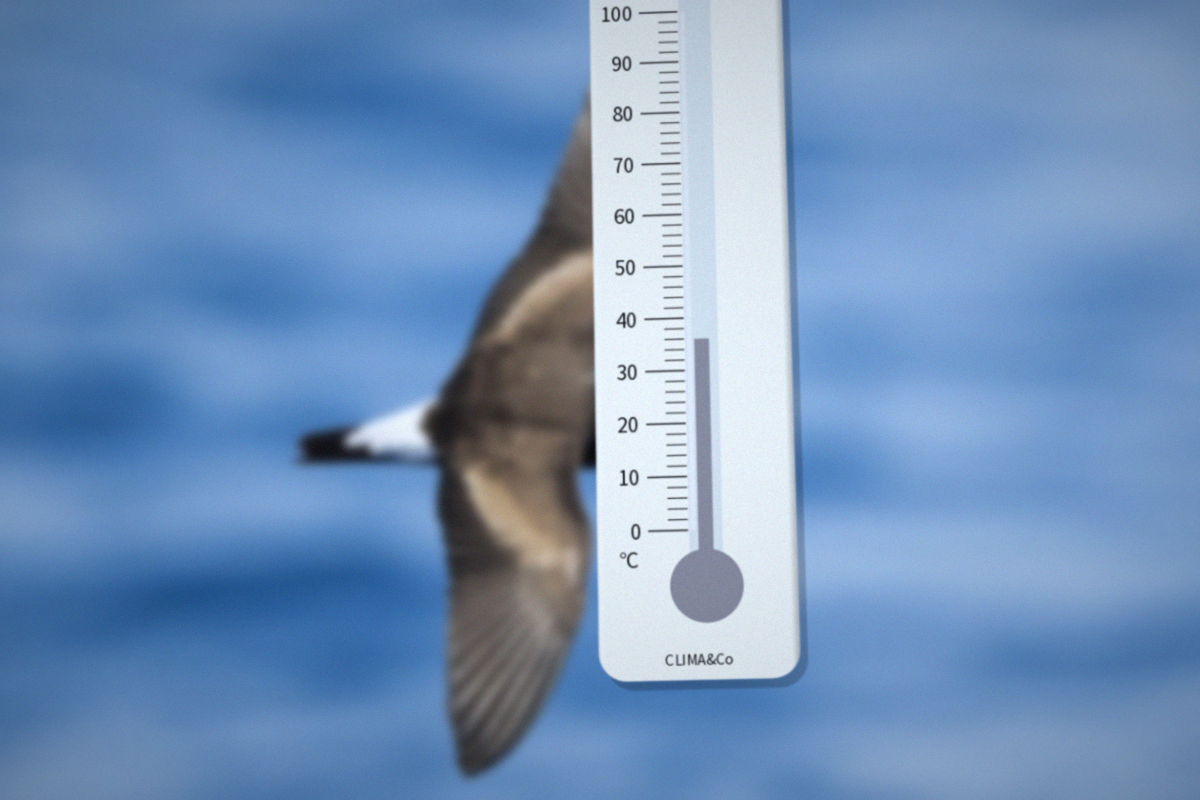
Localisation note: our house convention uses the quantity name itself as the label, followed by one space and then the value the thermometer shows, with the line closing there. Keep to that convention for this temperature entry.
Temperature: 36 °C
